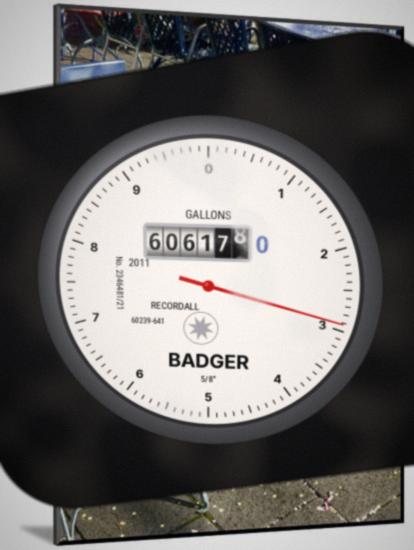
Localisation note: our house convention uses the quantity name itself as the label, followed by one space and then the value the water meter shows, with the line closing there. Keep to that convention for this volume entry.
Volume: 6061782.9 gal
